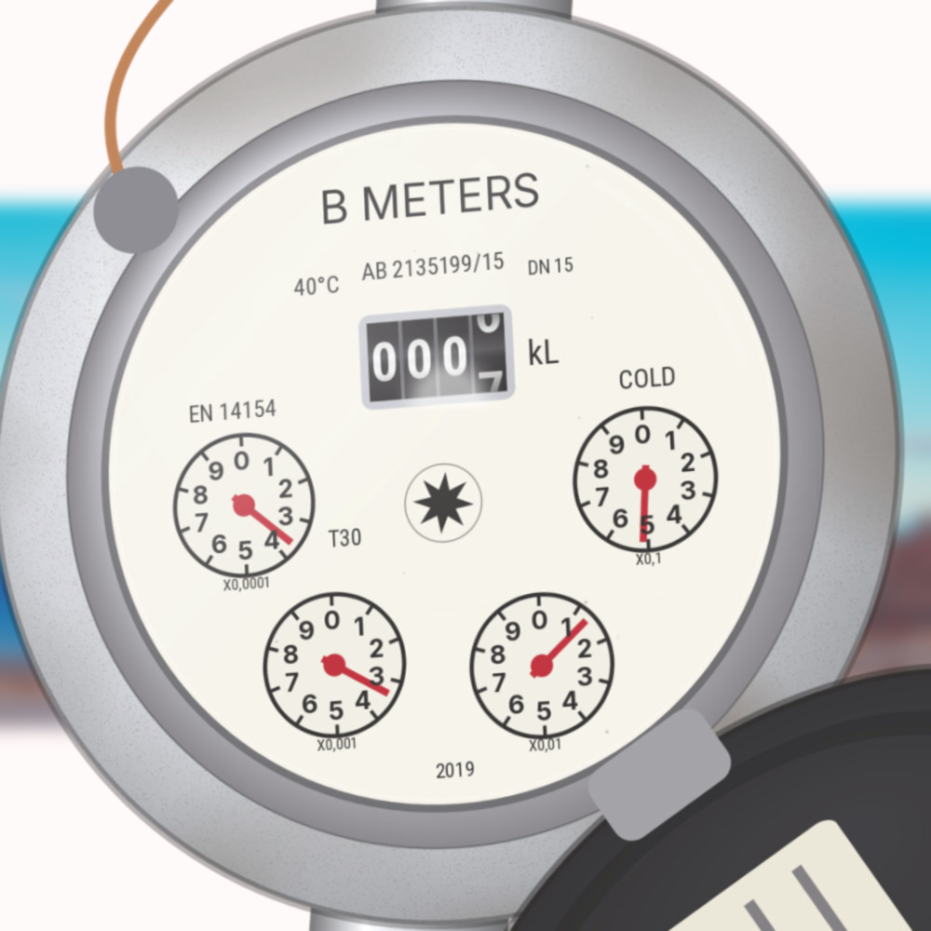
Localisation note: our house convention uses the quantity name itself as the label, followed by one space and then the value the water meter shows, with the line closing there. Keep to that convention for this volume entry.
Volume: 6.5133 kL
